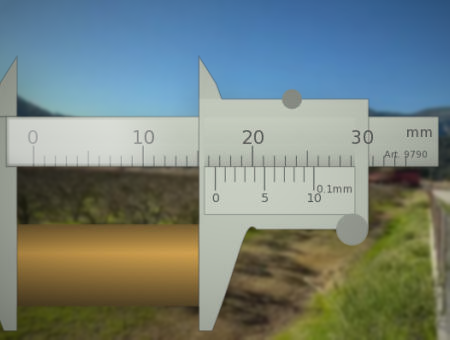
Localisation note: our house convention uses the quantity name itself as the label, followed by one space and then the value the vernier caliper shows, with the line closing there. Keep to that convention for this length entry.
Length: 16.6 mm
